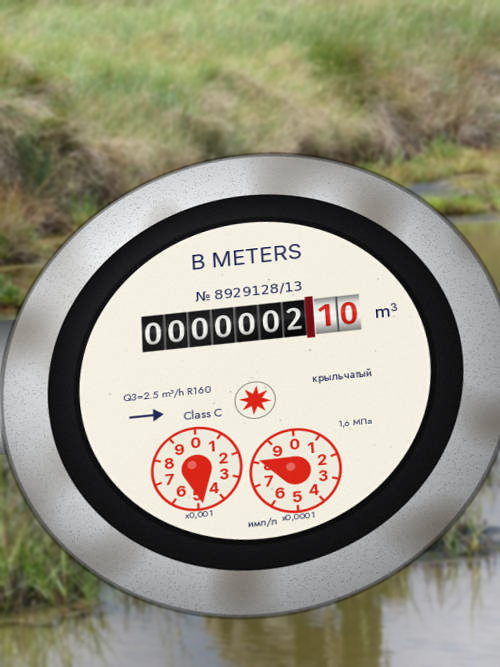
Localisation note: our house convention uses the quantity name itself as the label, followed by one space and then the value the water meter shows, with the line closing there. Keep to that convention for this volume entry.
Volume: 2.1048 m³
